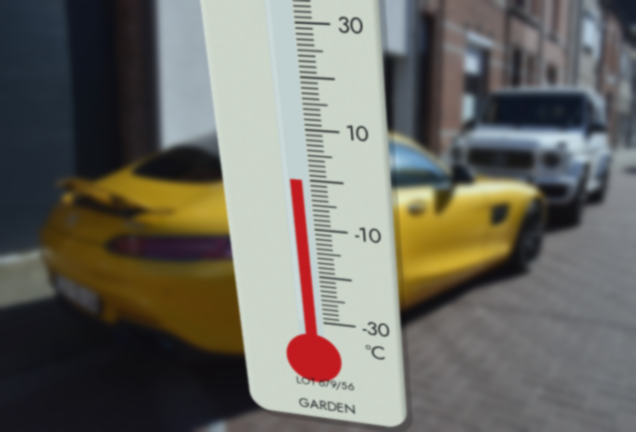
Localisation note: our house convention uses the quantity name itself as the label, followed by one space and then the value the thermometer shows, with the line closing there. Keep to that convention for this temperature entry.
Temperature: 0 °C
